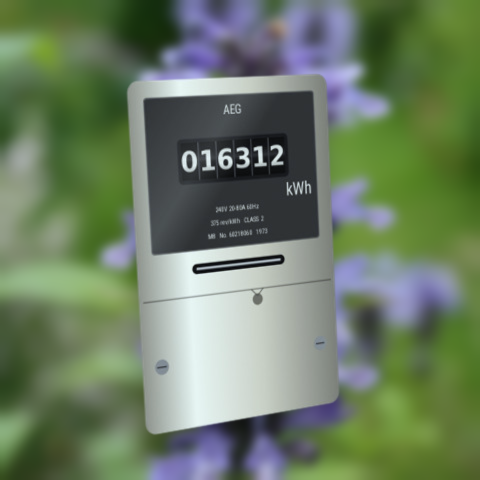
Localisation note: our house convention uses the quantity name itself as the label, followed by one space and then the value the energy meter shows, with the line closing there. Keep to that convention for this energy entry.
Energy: 16312 kWh
